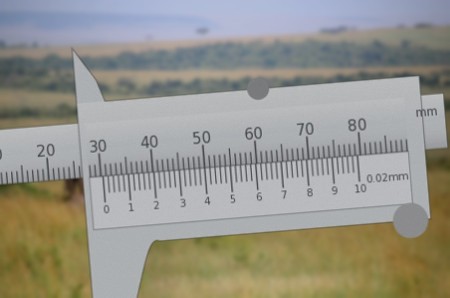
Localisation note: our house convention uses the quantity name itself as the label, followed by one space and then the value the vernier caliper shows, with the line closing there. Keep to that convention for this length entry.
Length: 30.4 mm
